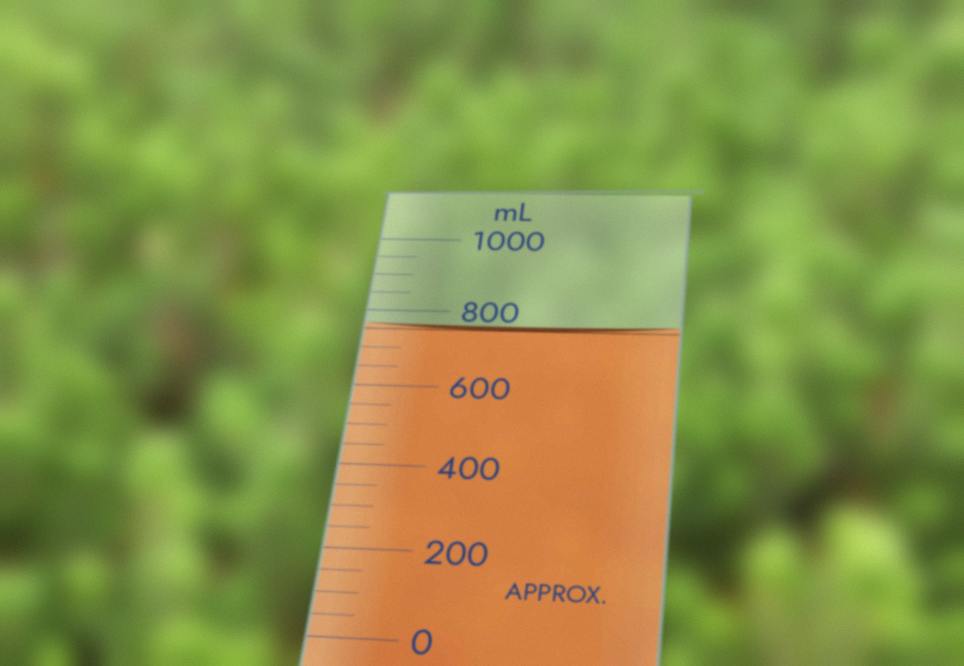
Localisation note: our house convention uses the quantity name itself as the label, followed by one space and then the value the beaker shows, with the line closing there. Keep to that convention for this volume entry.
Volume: 750 mL
